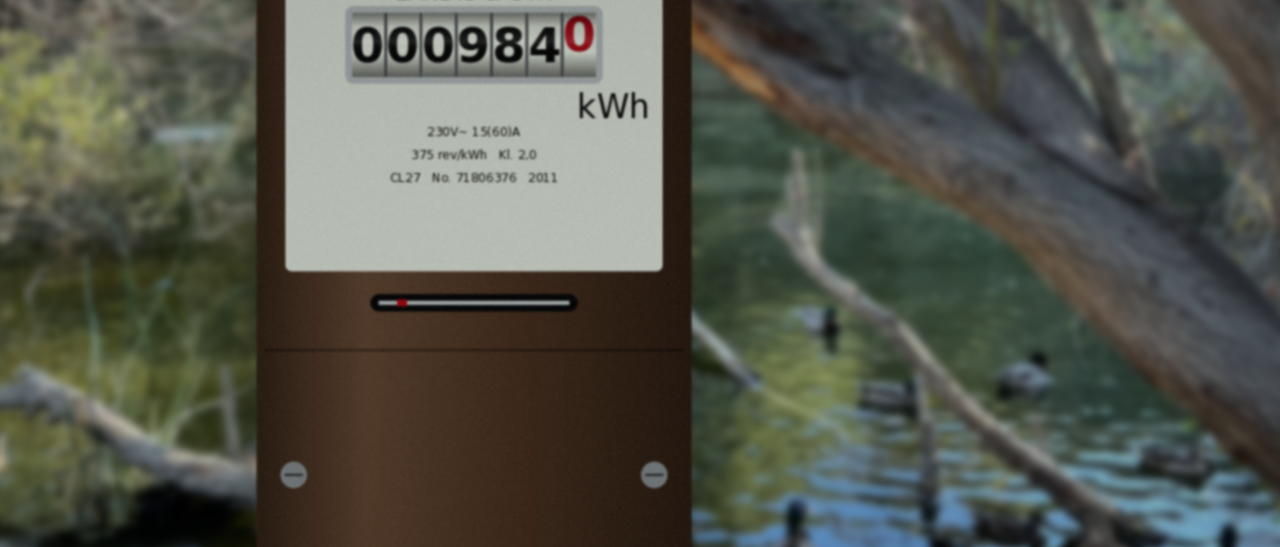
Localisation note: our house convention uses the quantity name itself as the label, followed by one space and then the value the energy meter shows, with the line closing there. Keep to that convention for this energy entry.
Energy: 984.0 kWh
